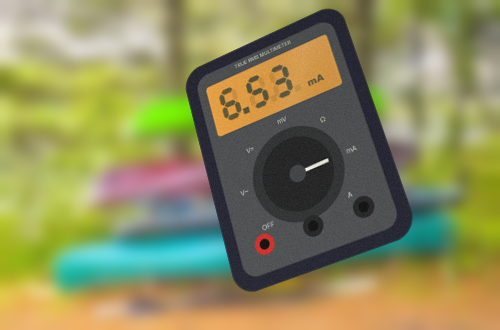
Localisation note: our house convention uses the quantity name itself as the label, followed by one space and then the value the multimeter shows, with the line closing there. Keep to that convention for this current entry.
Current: 6.53 mA
